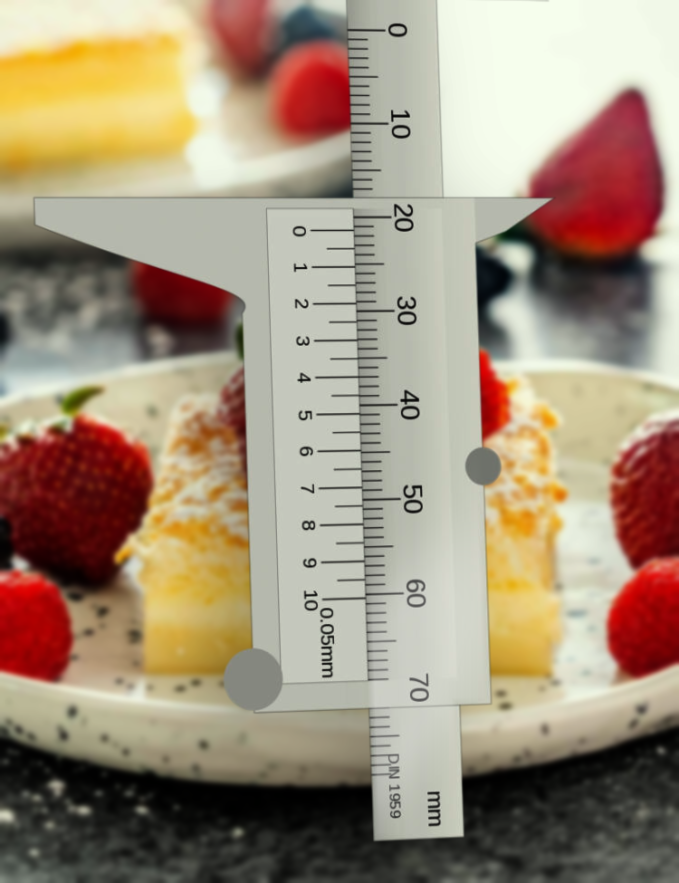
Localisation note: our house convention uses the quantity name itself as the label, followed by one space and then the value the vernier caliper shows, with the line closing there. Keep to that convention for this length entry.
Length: 21.4 mm
